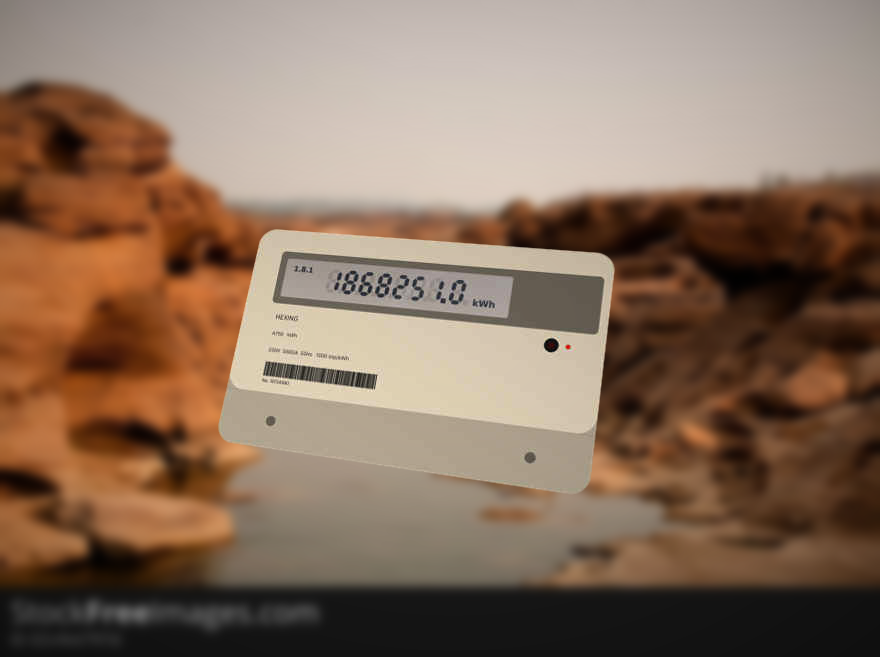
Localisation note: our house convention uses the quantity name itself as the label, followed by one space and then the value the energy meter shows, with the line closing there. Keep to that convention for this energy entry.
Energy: 1868251.0 kWh
